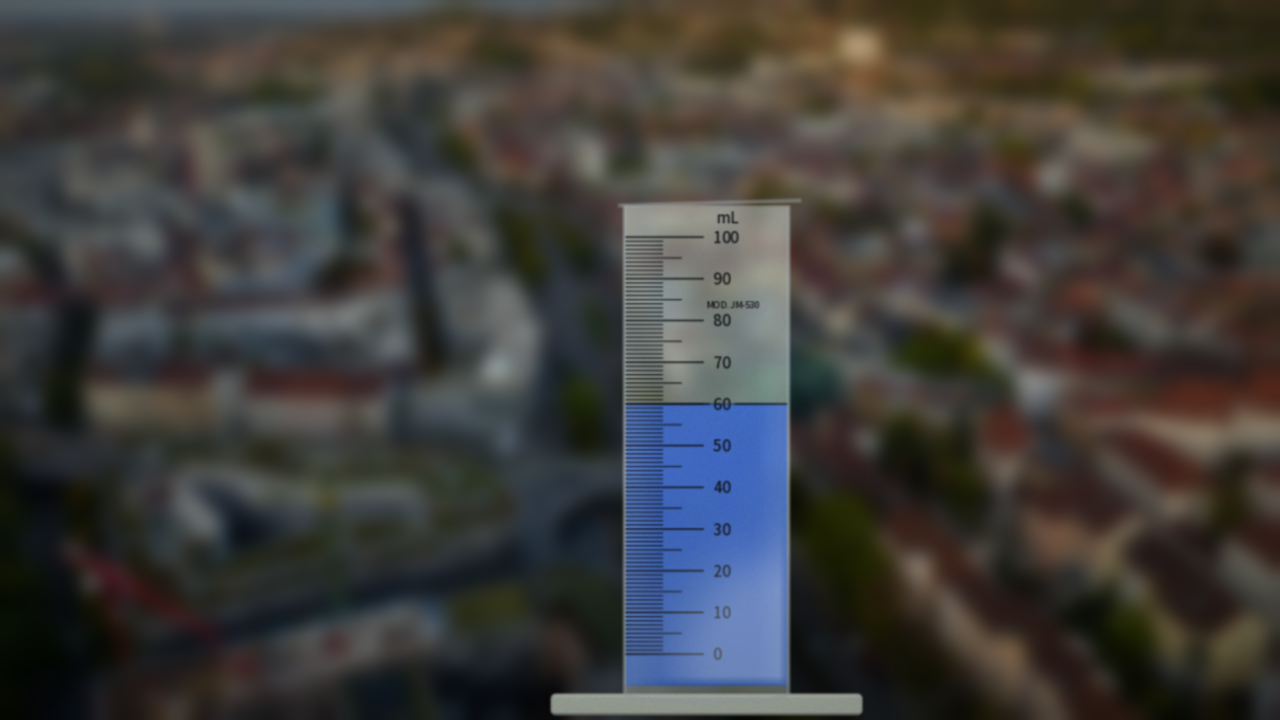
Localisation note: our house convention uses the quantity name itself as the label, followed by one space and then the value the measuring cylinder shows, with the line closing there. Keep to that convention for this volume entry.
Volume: 60 mL
